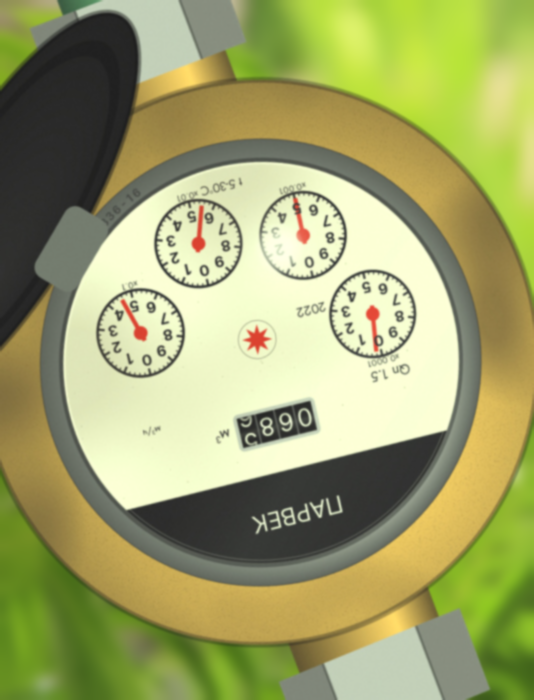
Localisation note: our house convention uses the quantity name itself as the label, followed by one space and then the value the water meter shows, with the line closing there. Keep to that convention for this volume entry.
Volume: 685.4550 m³
